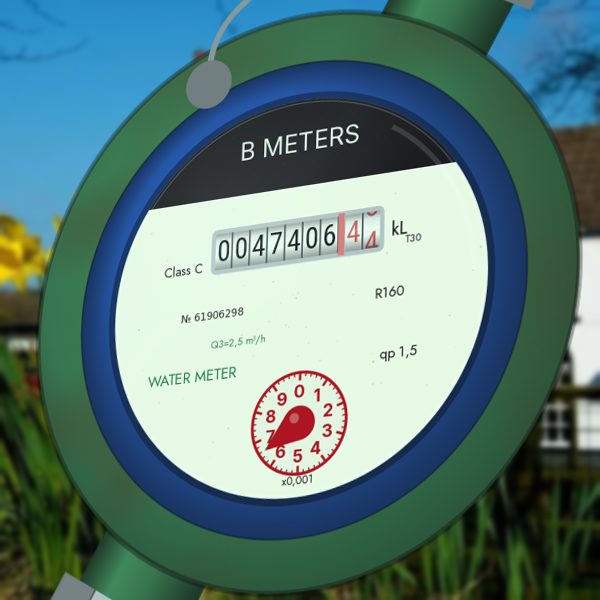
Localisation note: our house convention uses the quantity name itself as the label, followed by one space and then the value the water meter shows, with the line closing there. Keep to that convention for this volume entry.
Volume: 47406.436 kL
